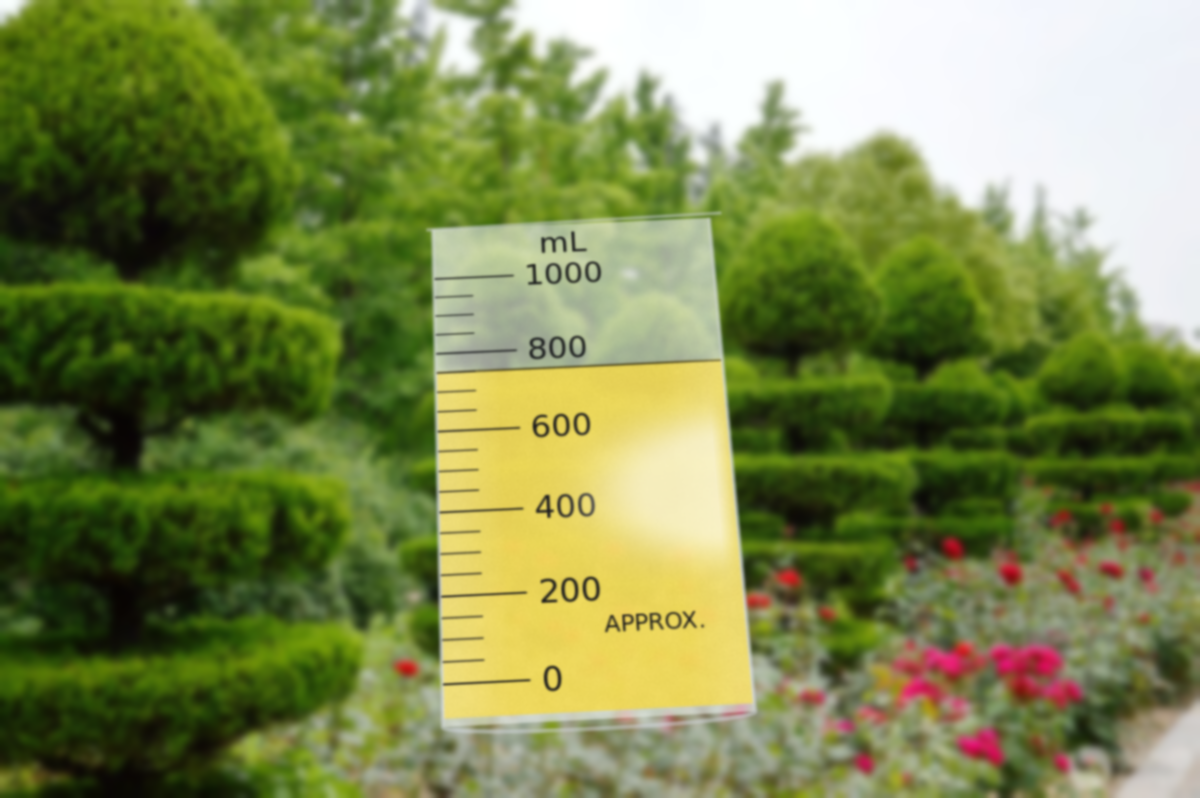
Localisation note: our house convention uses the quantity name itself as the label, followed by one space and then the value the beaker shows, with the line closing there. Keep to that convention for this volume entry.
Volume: 750 mL
